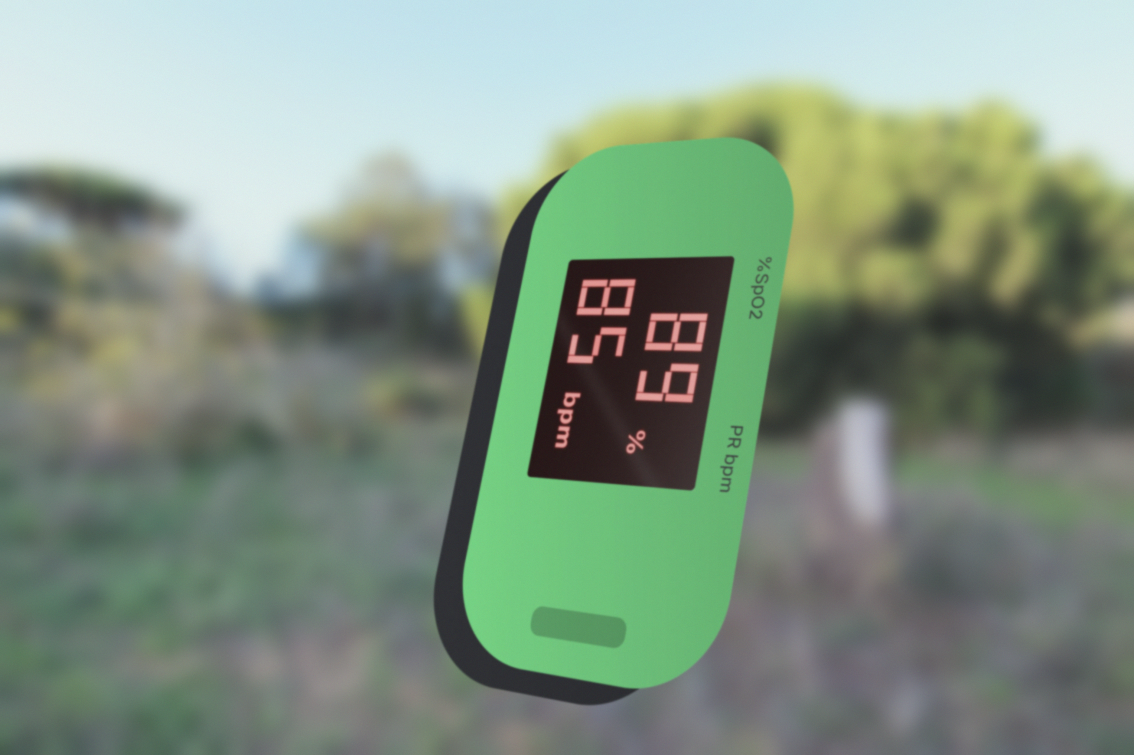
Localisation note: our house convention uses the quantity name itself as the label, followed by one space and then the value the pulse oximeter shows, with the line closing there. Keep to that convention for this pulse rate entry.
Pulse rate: 85 bpm
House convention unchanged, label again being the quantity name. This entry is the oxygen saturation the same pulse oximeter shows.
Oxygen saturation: 89 %
